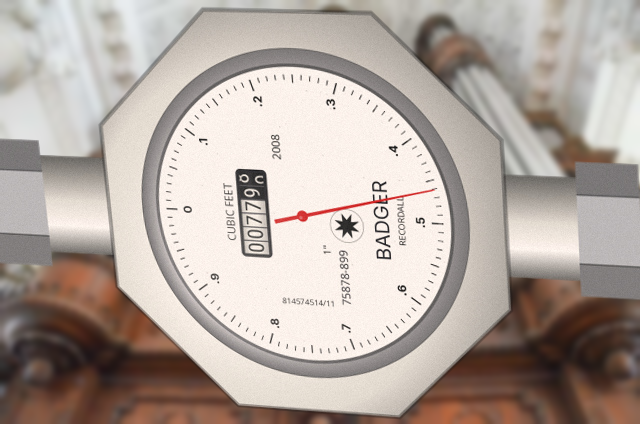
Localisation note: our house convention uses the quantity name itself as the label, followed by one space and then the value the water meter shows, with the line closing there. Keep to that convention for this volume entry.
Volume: 7798.46 ft³
